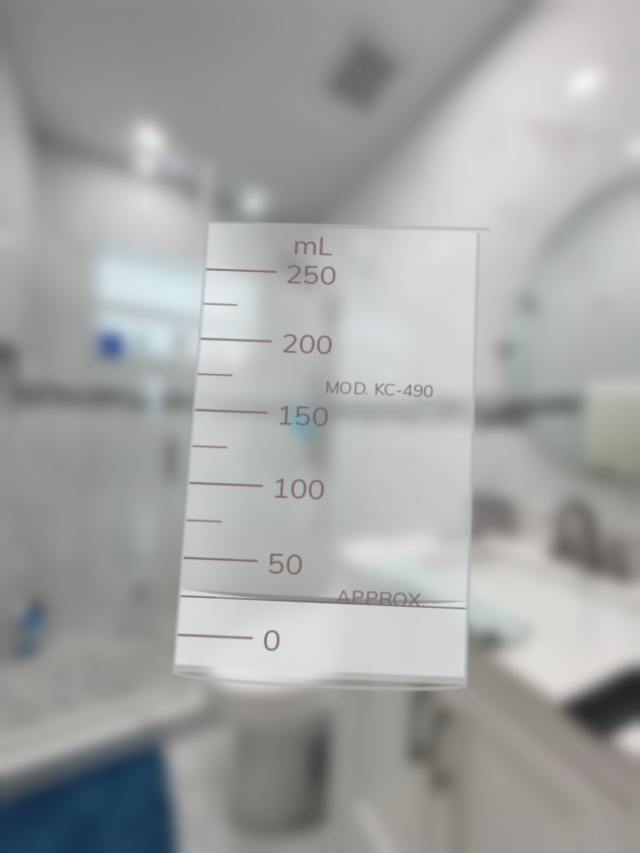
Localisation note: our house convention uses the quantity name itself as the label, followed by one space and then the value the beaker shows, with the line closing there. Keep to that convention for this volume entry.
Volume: 25 mL
